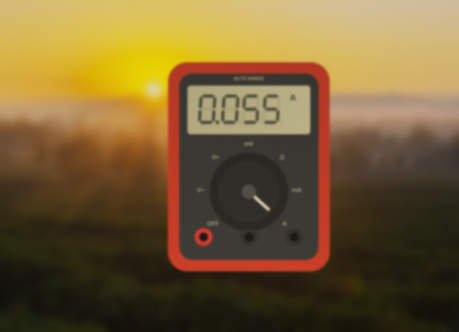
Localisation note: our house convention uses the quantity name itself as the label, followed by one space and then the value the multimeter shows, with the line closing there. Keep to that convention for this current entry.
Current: 0.055 A
